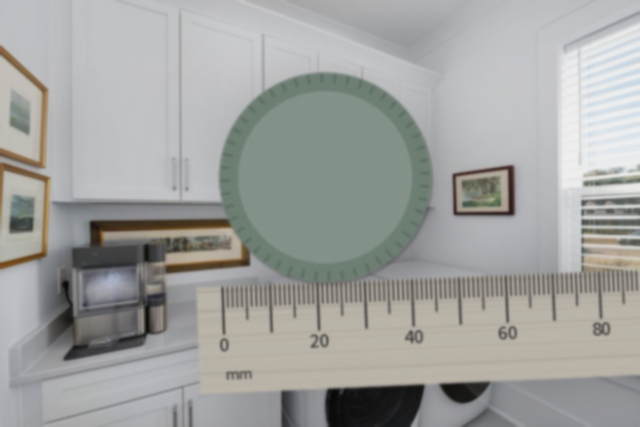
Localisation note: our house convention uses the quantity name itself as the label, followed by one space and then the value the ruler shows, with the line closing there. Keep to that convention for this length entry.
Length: 45 mm
